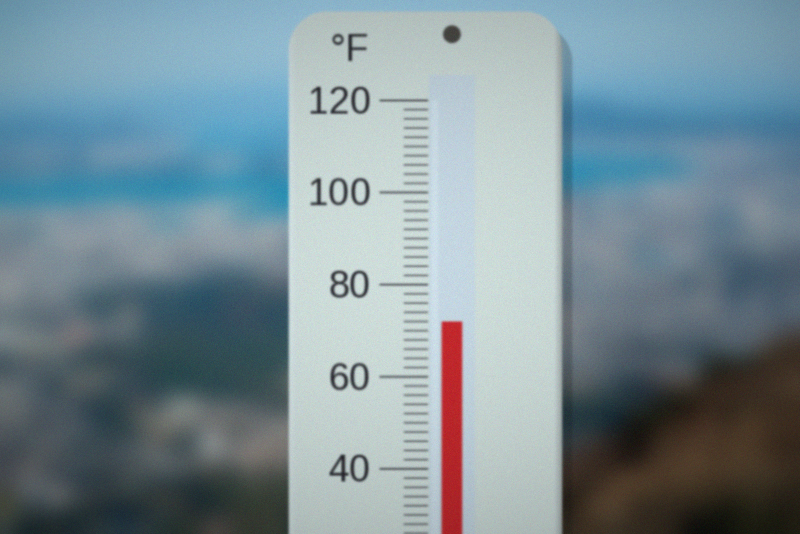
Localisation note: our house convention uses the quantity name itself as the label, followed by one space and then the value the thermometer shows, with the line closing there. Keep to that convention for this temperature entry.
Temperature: 72 °F
